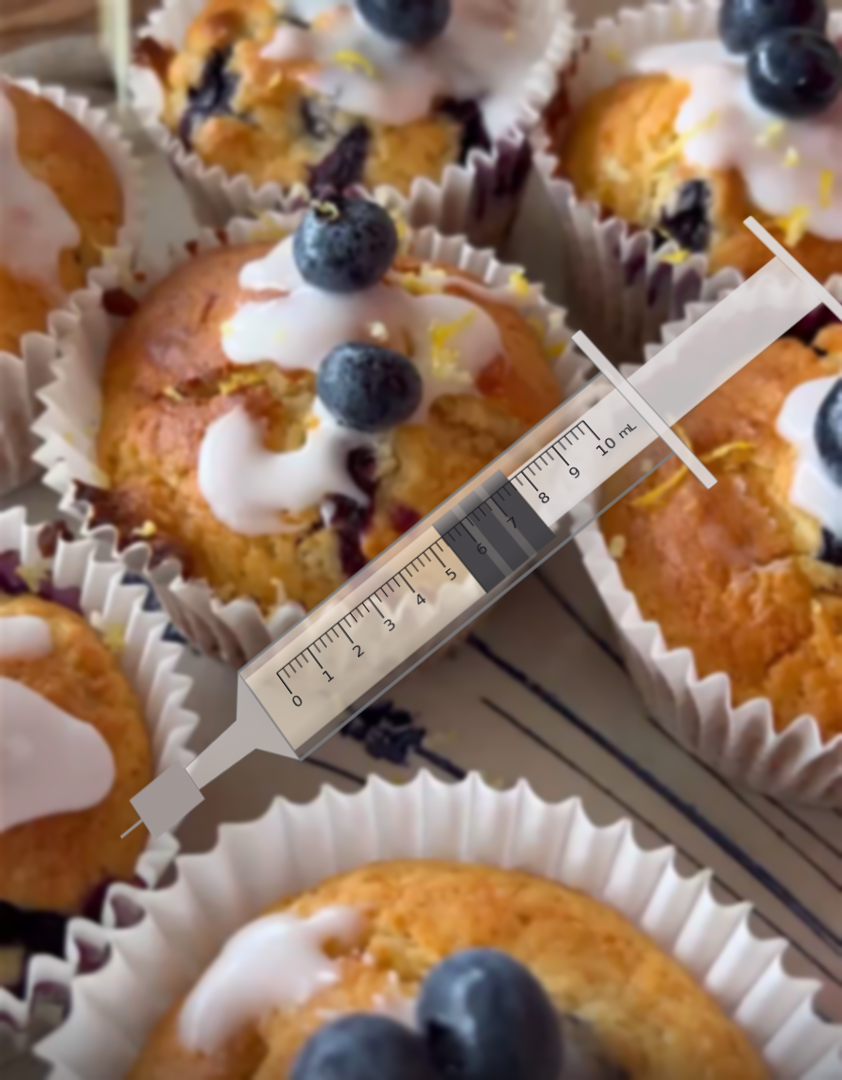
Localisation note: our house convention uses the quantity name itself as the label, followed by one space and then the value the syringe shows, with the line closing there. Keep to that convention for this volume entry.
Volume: 5.4 mL
